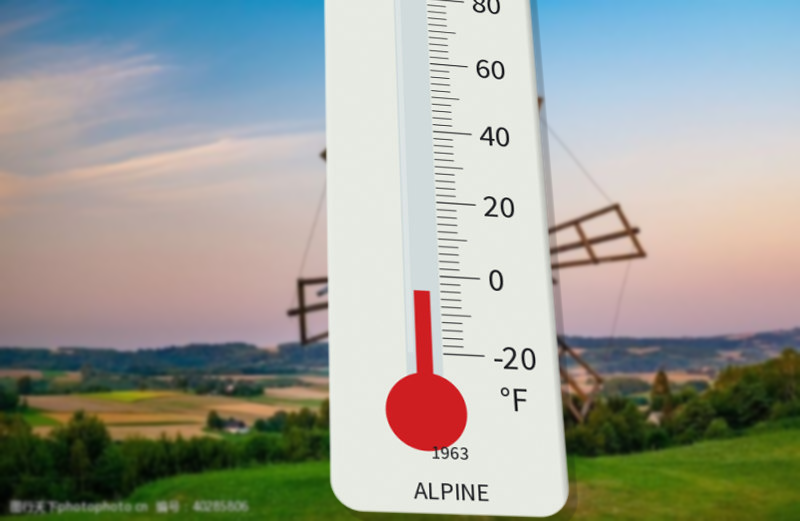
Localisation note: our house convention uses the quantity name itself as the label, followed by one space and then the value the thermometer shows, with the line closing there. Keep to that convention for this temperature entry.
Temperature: -4 °F
